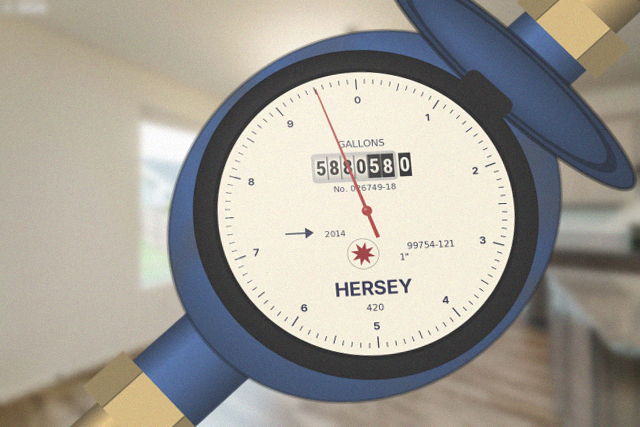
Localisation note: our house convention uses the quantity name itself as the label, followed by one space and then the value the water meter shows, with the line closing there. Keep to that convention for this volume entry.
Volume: 5880579.5 gal
